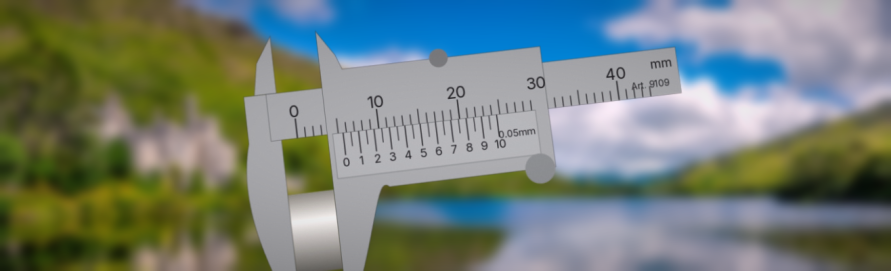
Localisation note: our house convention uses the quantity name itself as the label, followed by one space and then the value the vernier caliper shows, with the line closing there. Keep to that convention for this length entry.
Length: 5.6 mm
